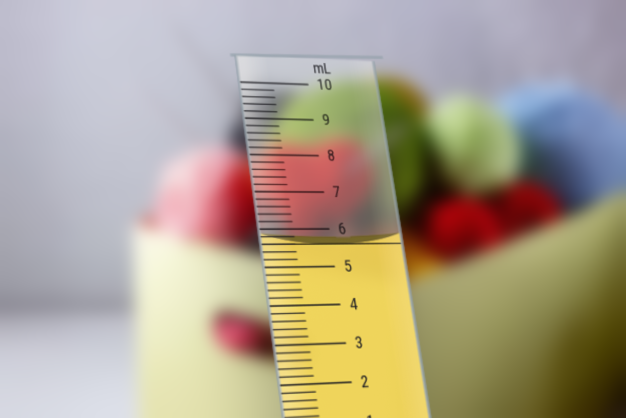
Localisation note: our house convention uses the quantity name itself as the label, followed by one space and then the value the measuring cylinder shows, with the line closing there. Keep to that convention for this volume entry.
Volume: 5.6 mL
